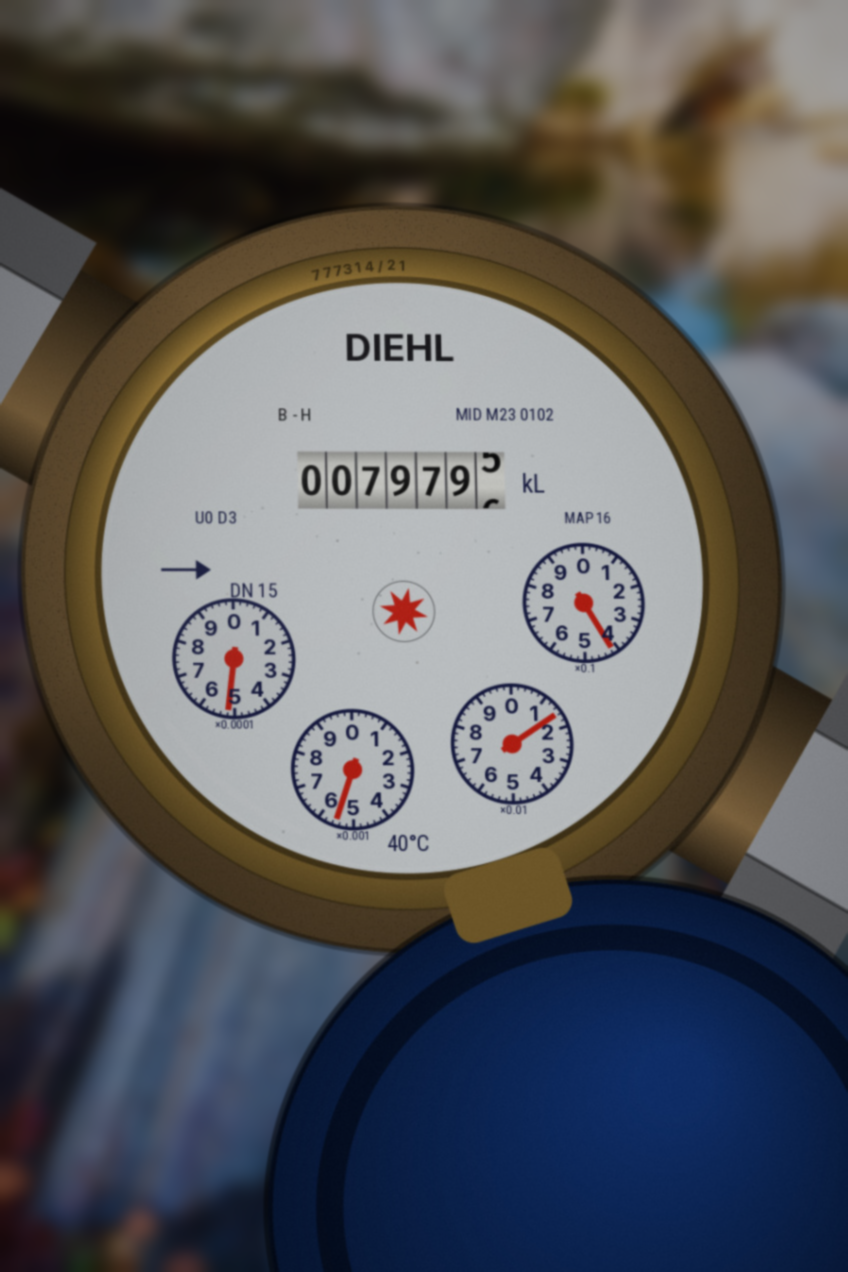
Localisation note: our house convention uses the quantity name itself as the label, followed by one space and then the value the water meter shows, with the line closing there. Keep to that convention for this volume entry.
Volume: 79795.4155 kL
